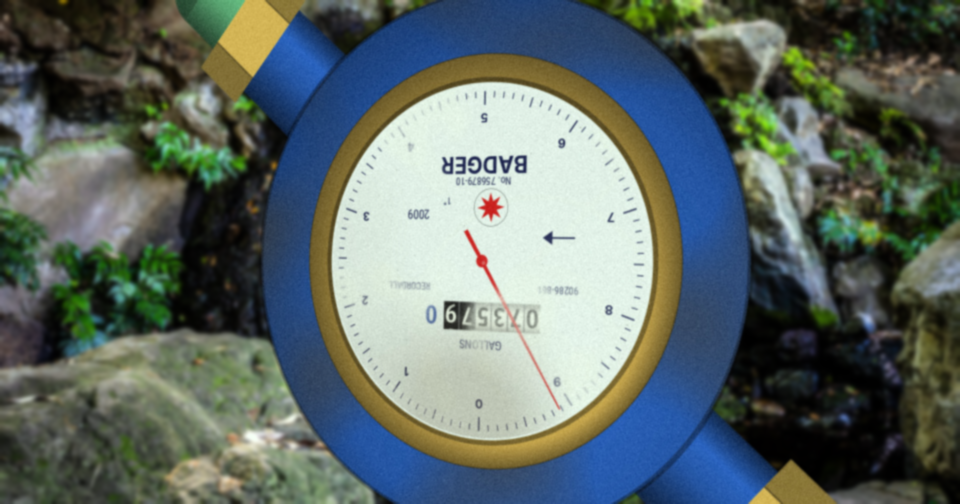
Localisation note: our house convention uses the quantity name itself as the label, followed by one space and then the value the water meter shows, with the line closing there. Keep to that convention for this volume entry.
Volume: 735789.1 gal
